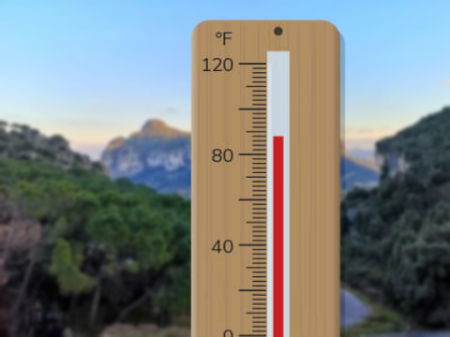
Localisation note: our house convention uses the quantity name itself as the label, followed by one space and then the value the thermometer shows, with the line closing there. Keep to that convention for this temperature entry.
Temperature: 88 °F
